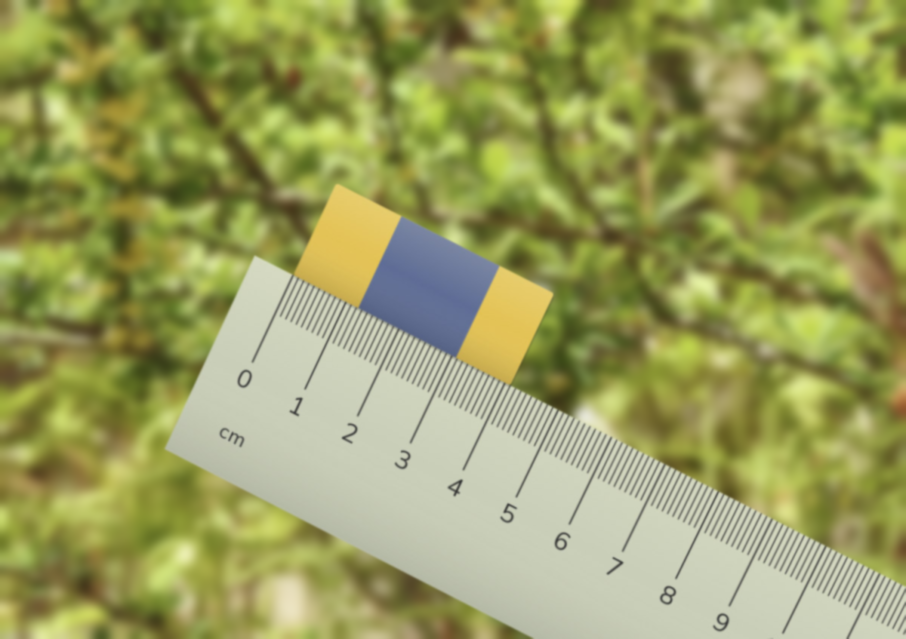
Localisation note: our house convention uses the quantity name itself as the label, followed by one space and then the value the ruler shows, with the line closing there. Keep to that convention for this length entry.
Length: 4.1 cm
